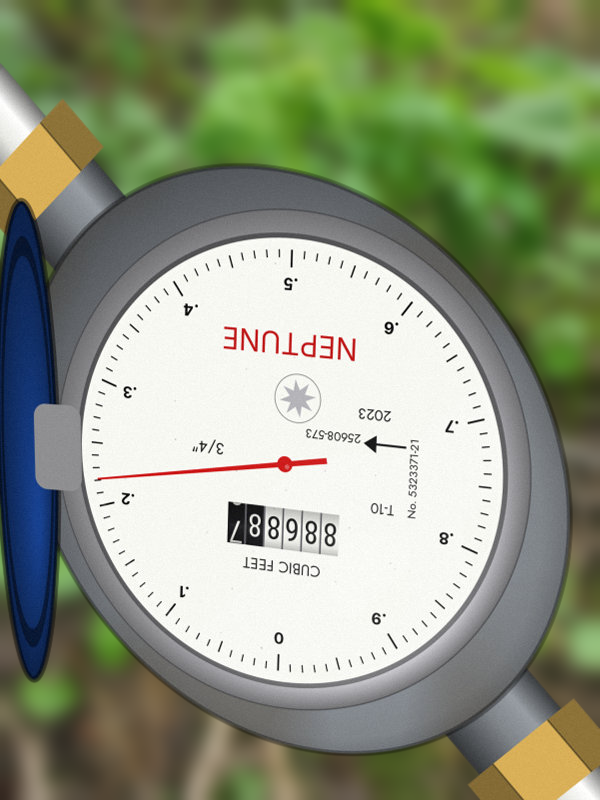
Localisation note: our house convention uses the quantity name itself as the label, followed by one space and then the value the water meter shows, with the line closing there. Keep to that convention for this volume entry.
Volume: 886887.22 ft³
